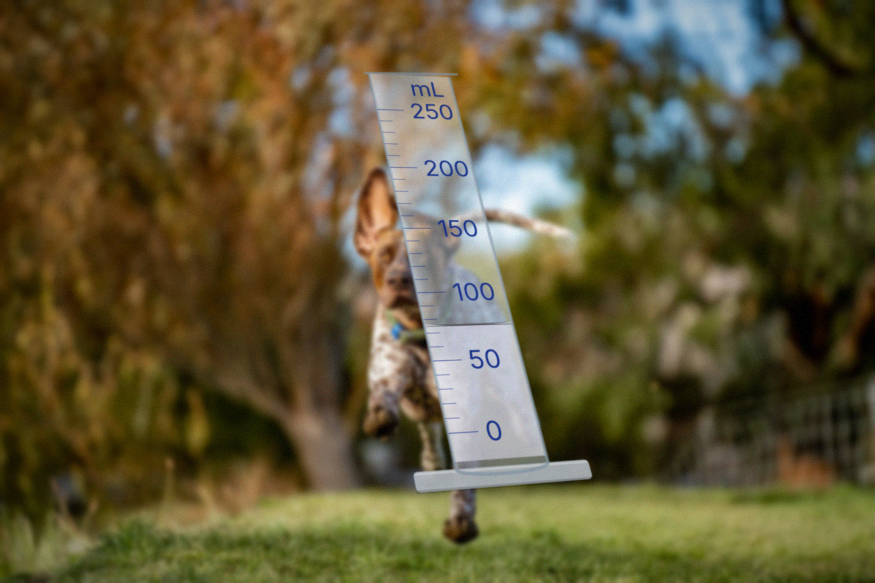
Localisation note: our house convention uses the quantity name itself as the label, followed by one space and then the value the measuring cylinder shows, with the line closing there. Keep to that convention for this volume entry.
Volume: 75 mL
